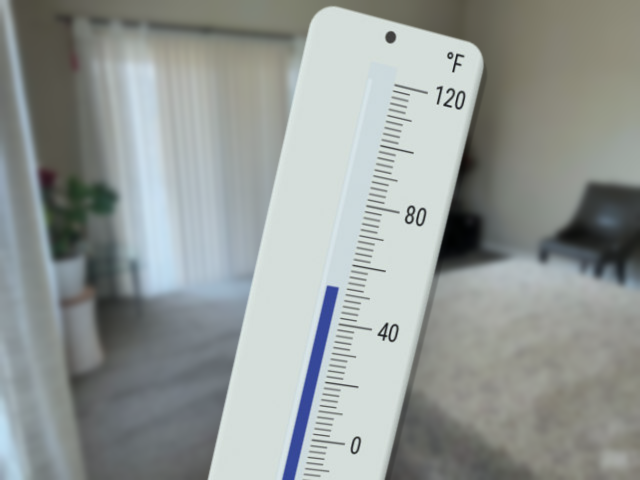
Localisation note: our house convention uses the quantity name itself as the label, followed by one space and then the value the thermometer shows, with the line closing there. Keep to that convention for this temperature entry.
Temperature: 52 °F
